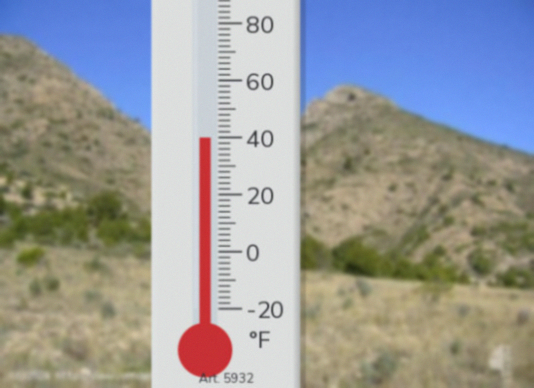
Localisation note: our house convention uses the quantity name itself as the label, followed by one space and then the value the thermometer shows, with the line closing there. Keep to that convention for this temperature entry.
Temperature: 40 °F
